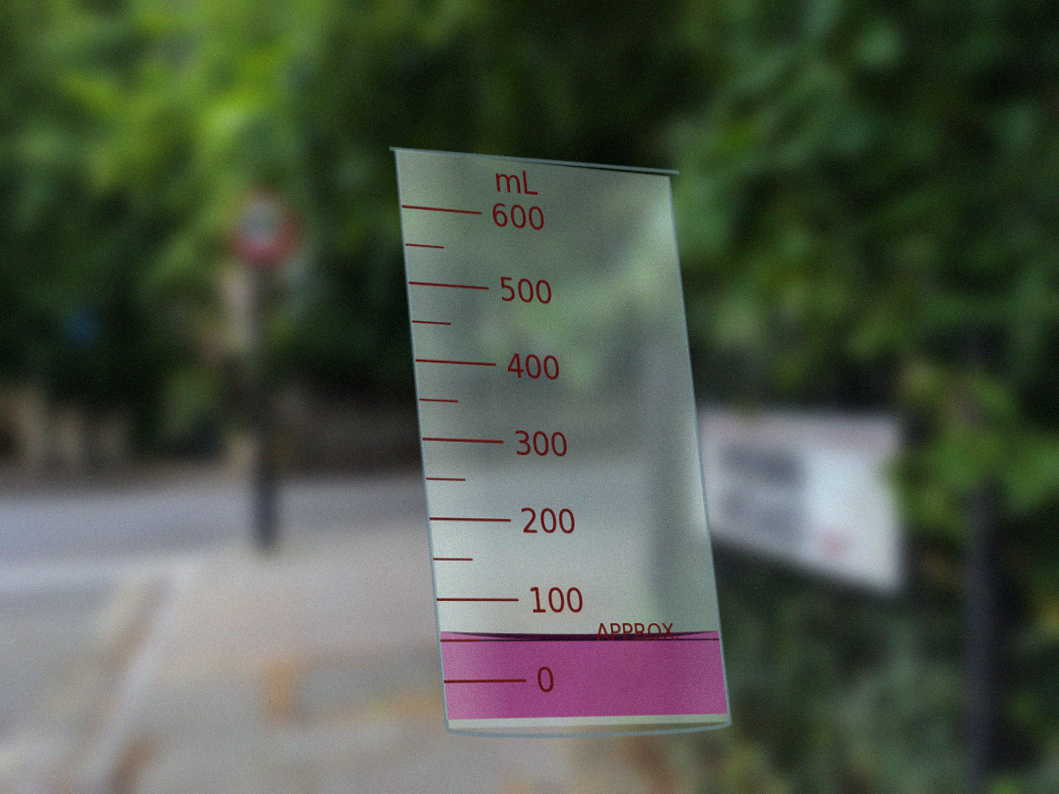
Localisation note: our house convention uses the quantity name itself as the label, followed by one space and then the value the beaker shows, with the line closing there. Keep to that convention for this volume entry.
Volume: 50 mL
